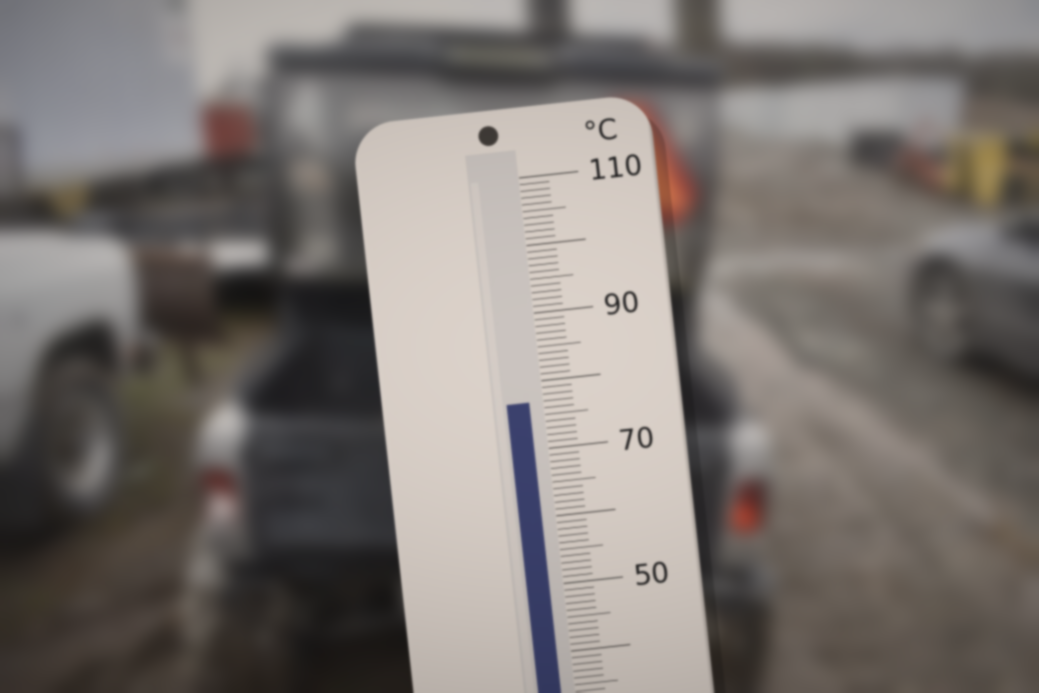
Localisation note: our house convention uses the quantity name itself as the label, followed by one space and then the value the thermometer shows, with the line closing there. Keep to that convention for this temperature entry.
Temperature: 77 °C
